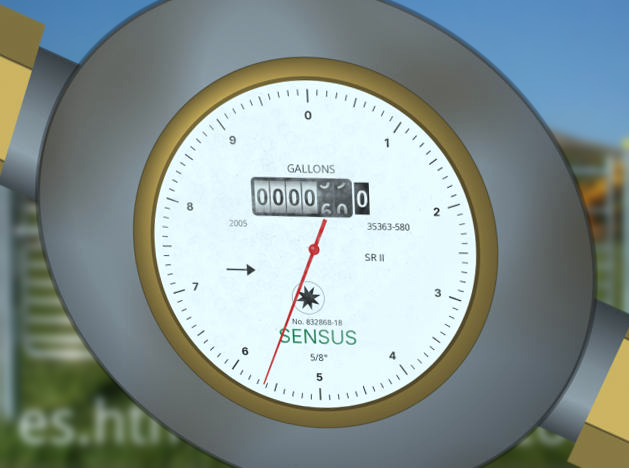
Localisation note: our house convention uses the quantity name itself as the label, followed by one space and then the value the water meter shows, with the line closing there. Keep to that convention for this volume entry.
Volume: 595.6 gal
